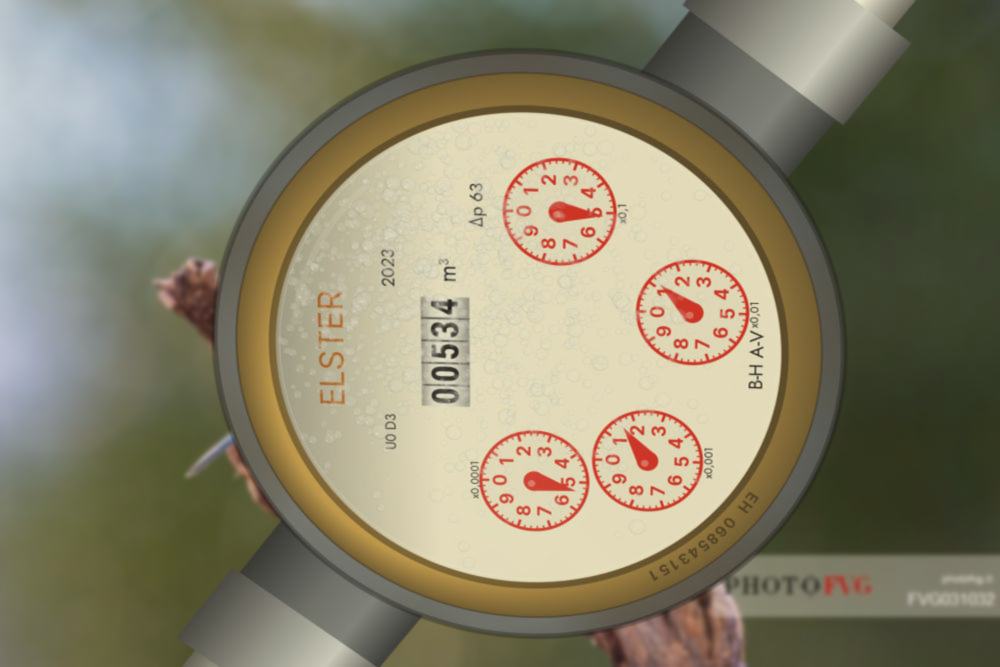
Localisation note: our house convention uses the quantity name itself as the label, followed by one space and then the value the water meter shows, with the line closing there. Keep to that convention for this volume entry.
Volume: 534.5115 m³
